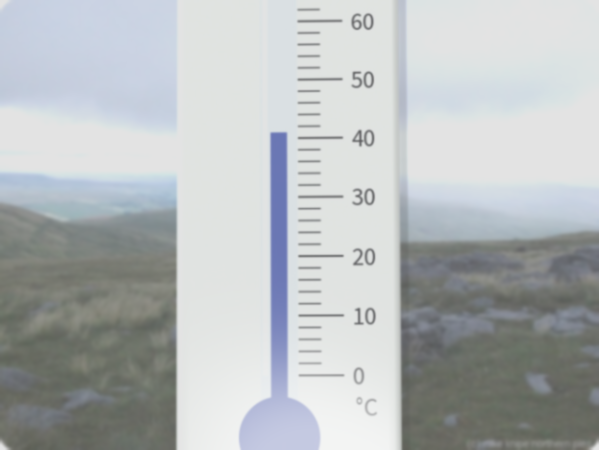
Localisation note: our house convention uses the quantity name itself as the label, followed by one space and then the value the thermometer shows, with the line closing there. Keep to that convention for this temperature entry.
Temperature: 41 °C
